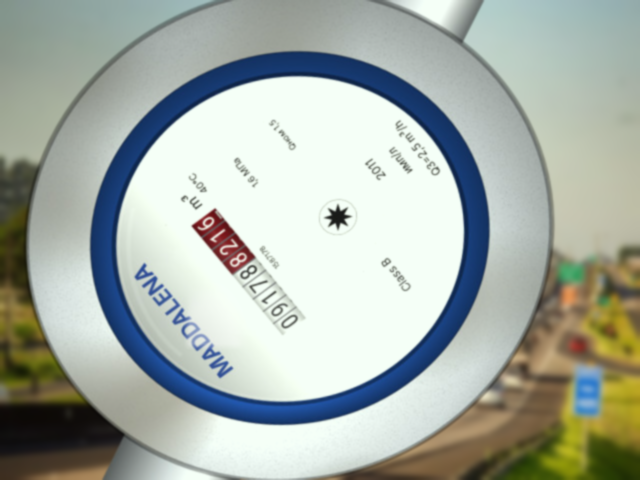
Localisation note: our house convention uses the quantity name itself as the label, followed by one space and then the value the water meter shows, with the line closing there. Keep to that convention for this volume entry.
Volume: 9178.8216 m³
